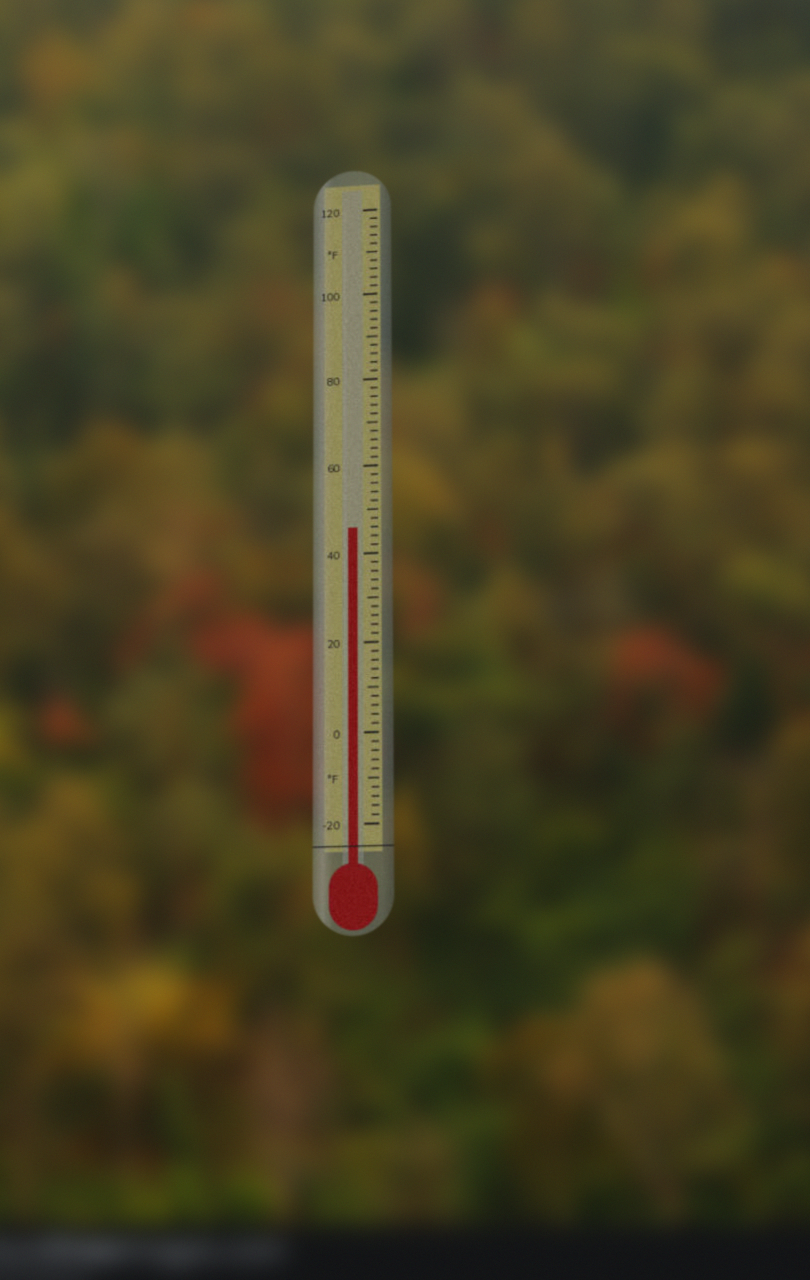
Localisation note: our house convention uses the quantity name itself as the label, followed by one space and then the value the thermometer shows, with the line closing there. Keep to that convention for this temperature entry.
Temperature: 46 °F
